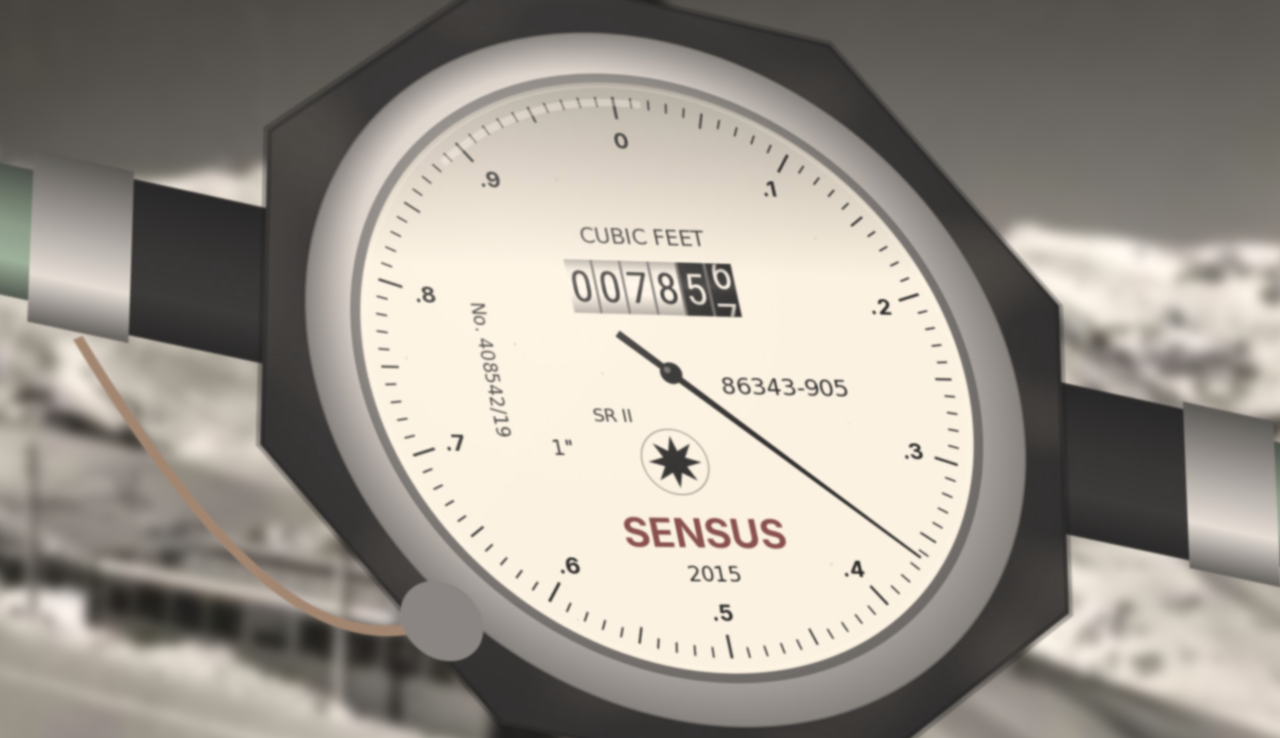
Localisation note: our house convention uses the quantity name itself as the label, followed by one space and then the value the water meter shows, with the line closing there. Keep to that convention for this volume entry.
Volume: 7856.36 ft³
